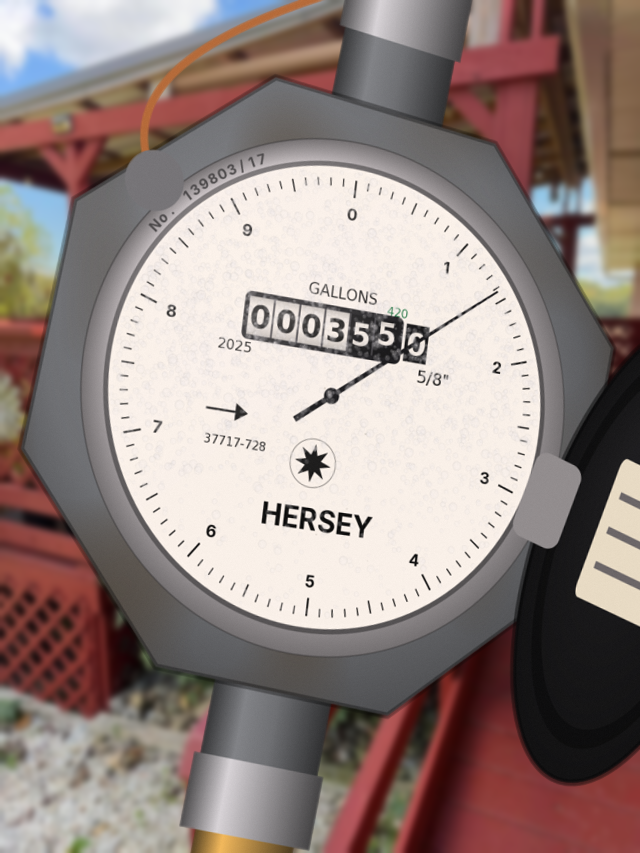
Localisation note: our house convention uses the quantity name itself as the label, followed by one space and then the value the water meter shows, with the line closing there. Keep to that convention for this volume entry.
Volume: 3551.4 gal
